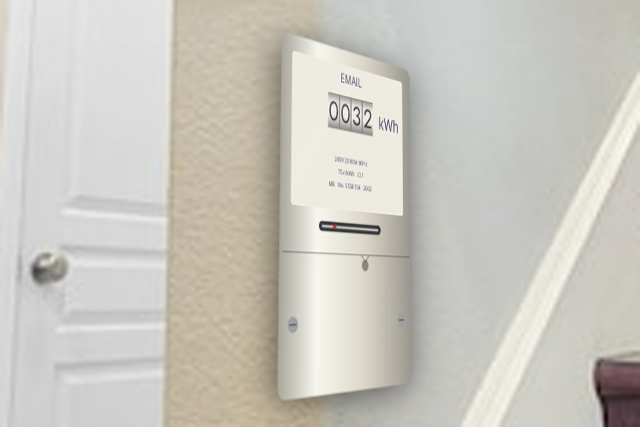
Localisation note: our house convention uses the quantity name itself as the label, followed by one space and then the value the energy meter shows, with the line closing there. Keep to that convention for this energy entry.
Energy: 32 kWh
